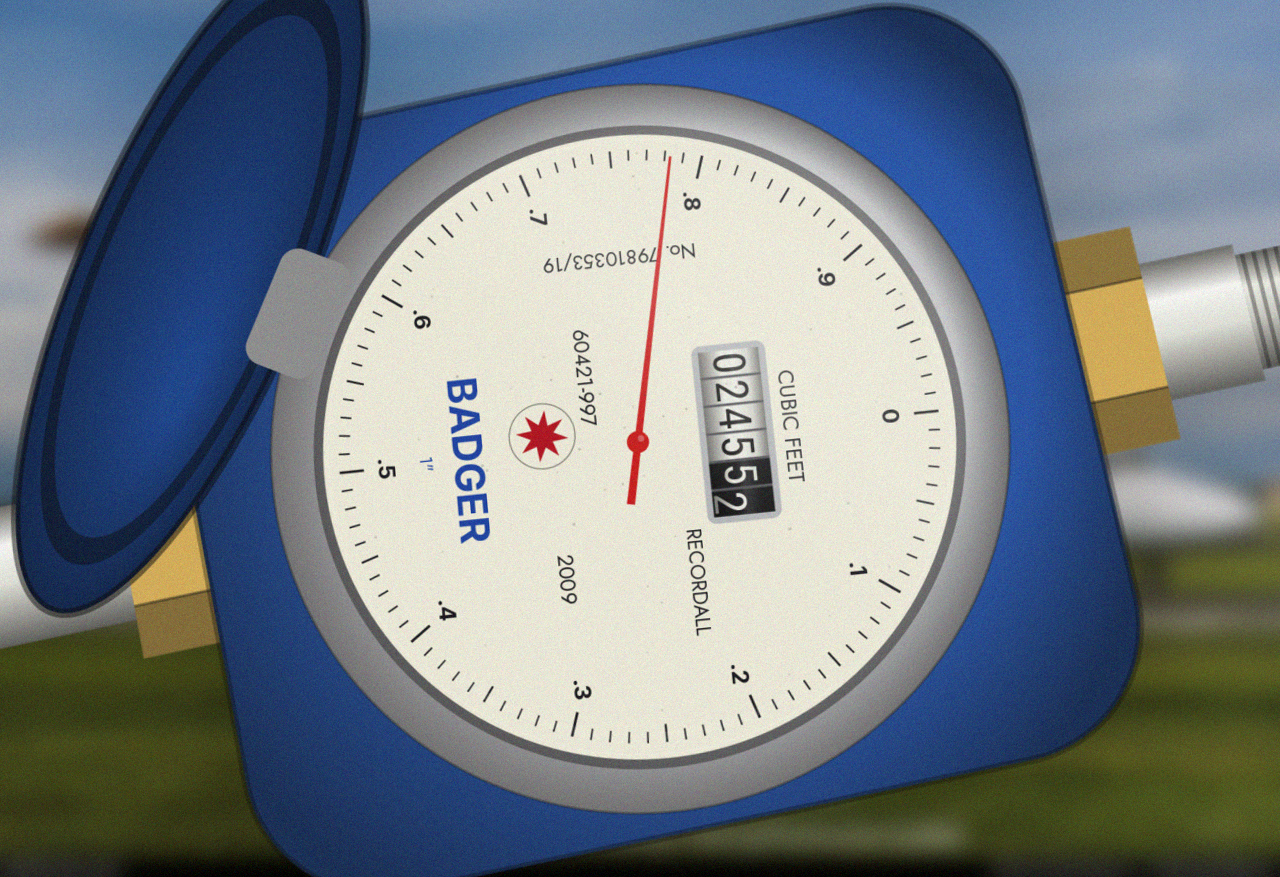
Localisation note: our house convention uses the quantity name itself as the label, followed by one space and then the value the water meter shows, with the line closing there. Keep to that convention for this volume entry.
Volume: 24551.78 ft³
